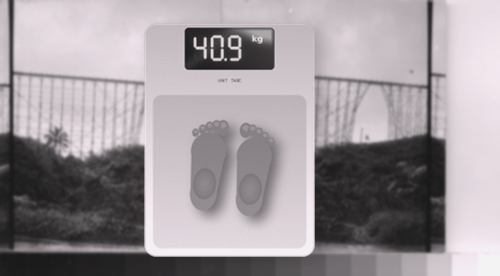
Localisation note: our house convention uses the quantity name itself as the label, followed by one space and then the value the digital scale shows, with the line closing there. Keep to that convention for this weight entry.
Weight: 40.9 kg
